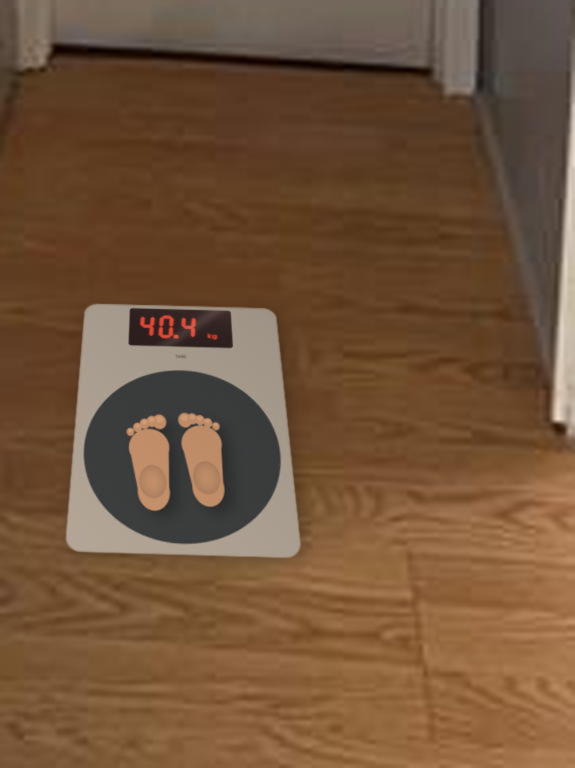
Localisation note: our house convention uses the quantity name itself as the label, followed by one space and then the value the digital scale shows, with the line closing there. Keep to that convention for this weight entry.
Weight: 40.4 kg
